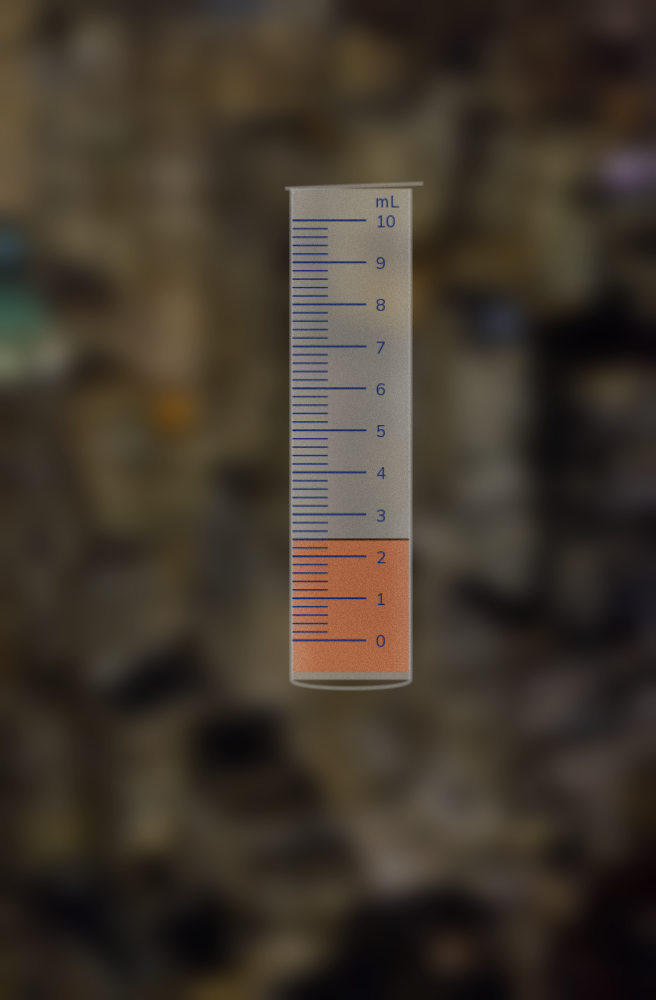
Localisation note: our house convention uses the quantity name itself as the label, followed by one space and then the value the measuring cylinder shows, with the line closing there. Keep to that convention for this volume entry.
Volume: 2.4 mL
